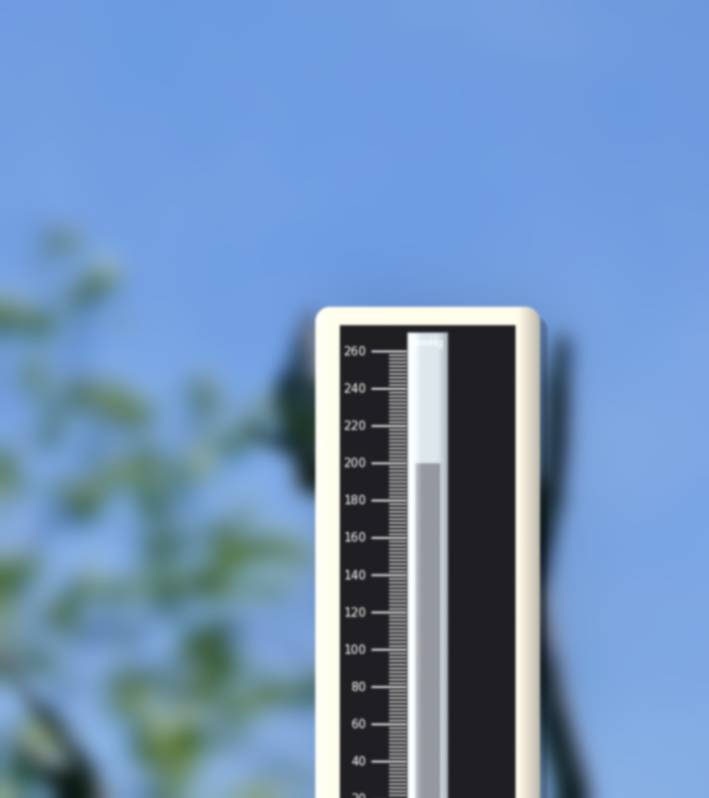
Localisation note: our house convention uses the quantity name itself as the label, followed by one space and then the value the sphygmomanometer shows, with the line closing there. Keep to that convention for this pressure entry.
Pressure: 200 mmHg
